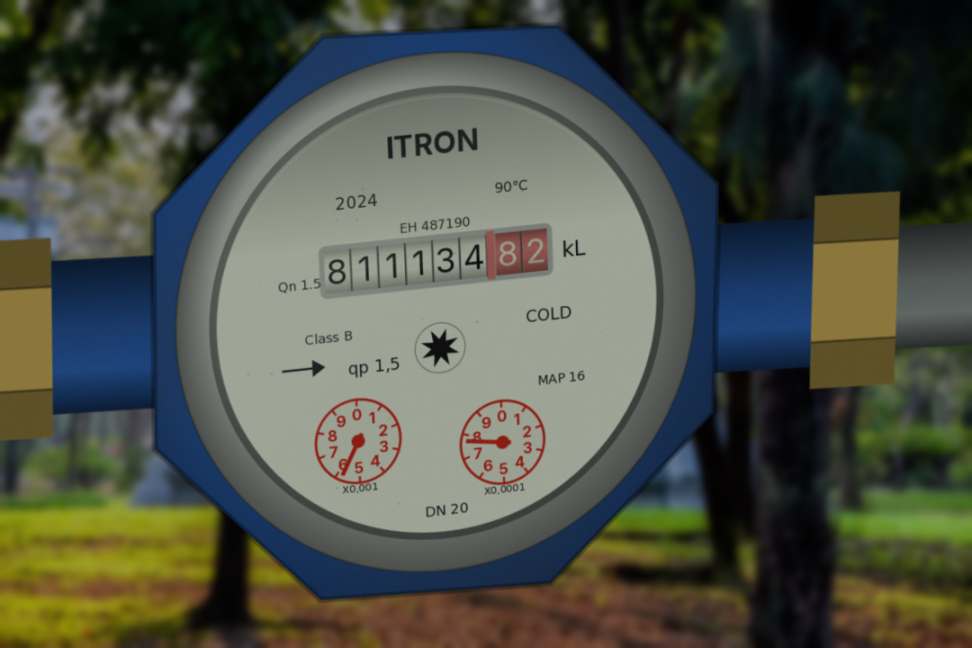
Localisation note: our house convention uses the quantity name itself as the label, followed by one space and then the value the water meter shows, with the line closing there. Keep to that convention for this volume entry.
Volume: 811134.8257 kL
